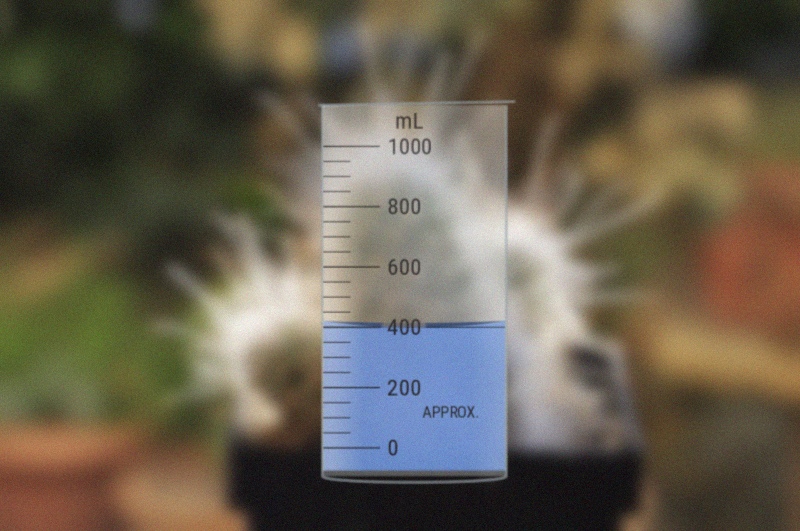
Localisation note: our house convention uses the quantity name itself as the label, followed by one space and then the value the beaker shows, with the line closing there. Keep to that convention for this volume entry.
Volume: 400 mL
